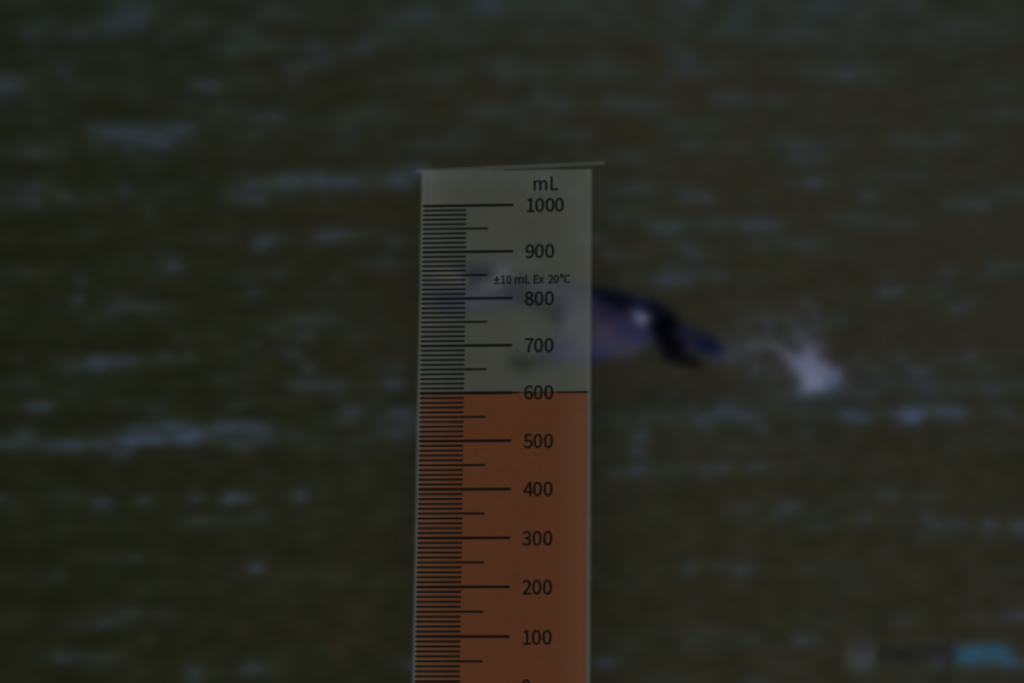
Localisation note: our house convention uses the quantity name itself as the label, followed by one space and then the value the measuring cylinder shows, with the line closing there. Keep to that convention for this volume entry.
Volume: 600 mL
